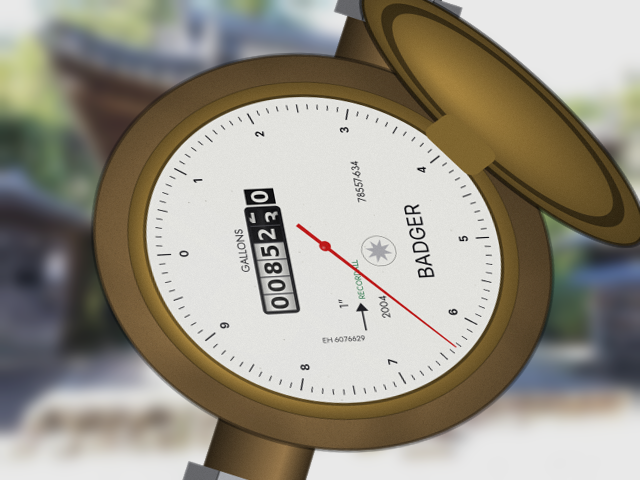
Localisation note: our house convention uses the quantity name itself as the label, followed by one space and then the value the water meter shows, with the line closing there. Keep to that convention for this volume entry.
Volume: 85226.3 gal
